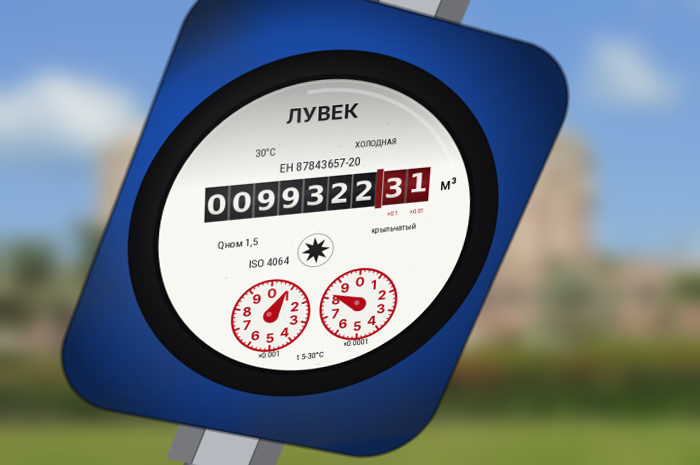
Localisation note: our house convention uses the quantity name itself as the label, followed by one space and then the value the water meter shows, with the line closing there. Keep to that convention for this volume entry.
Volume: 99322.3108 m³
